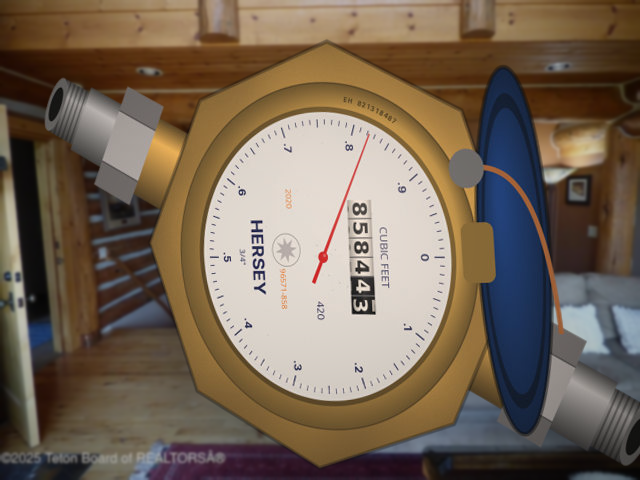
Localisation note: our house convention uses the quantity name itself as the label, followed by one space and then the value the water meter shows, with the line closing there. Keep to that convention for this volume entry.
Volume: 858442.82 ft³
